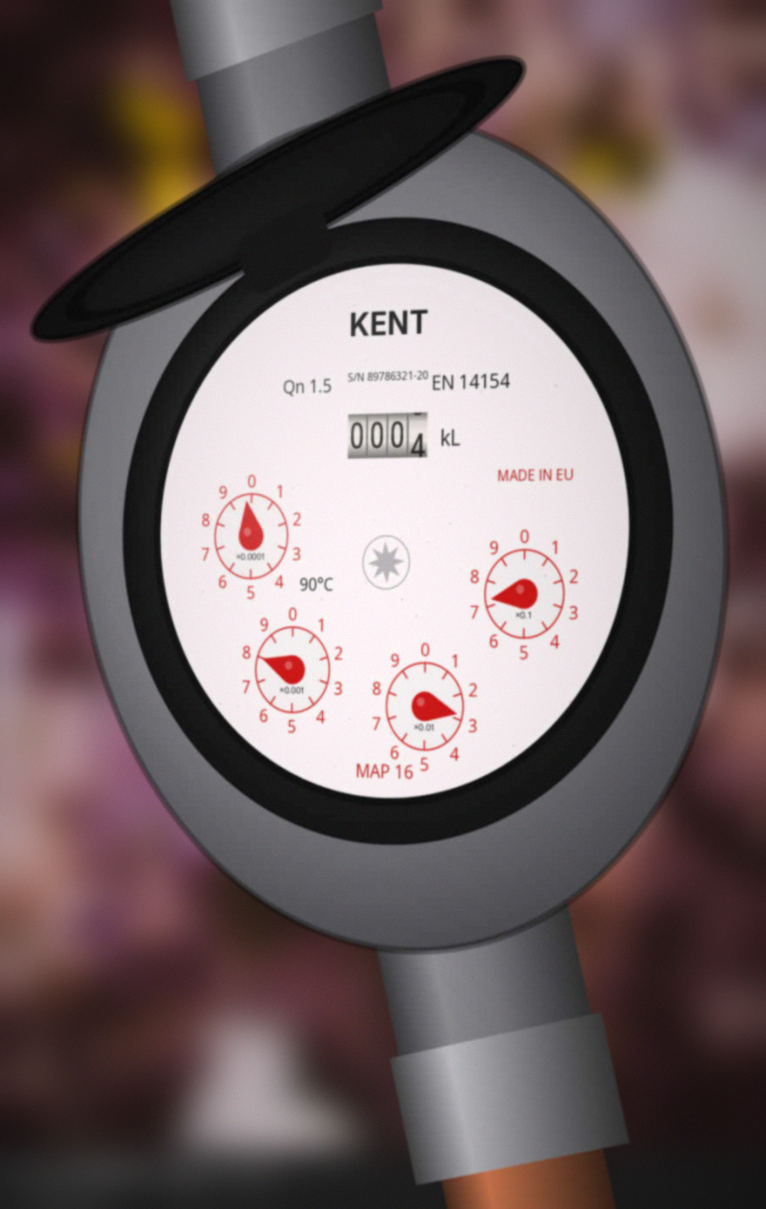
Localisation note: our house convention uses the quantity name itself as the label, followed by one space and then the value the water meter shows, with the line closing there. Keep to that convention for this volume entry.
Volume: 3.7279 kL
